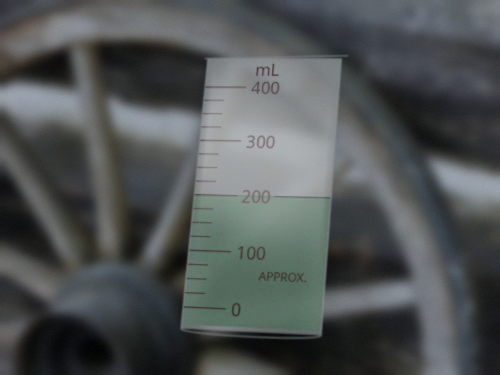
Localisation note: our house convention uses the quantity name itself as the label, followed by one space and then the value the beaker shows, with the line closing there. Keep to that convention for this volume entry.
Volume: 200 mL
